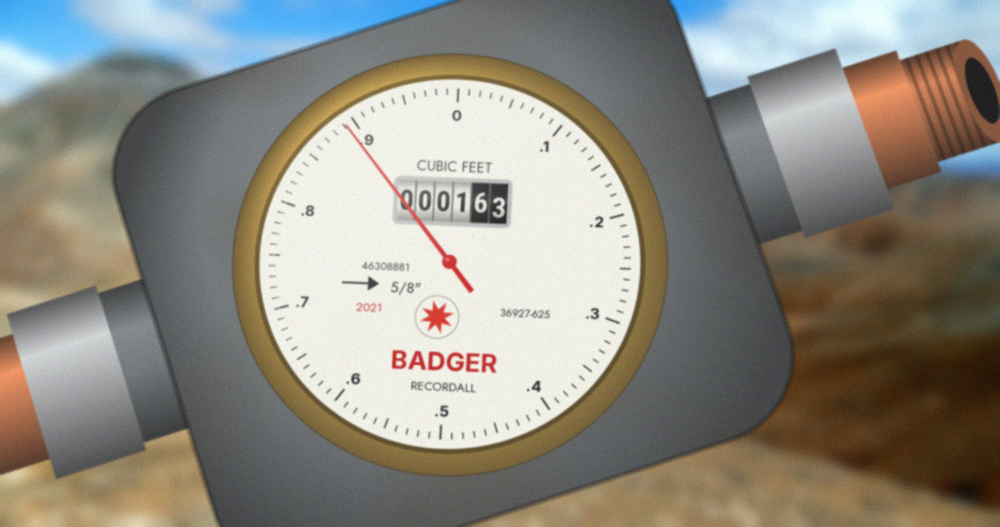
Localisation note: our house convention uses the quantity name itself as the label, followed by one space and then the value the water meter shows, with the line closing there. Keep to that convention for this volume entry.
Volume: 162.89 ft³
